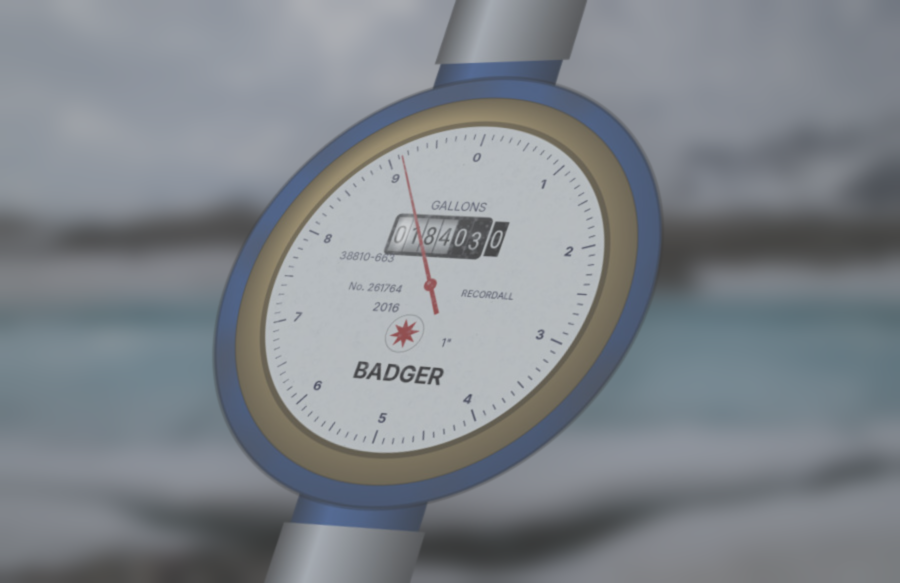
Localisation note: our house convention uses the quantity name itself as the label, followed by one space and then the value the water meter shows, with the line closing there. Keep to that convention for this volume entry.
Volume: 184029.1 gal
